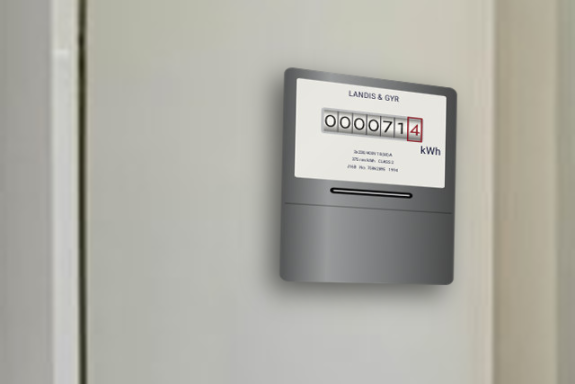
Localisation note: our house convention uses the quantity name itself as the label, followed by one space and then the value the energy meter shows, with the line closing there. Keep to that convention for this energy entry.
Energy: 71.4 kWh
